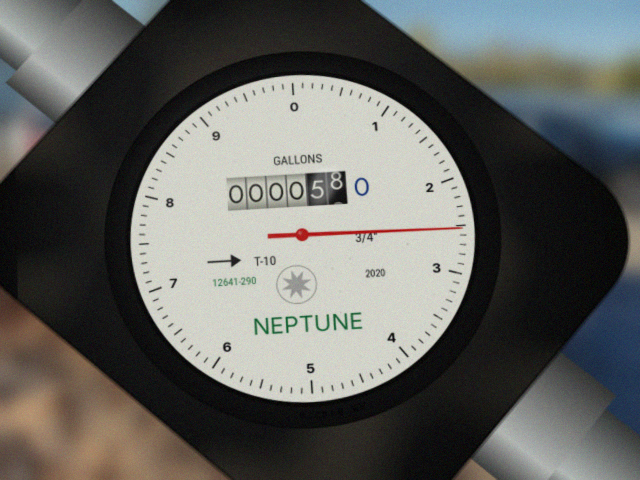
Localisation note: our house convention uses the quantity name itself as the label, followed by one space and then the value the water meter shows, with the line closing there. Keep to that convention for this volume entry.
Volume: 582.5 gal
